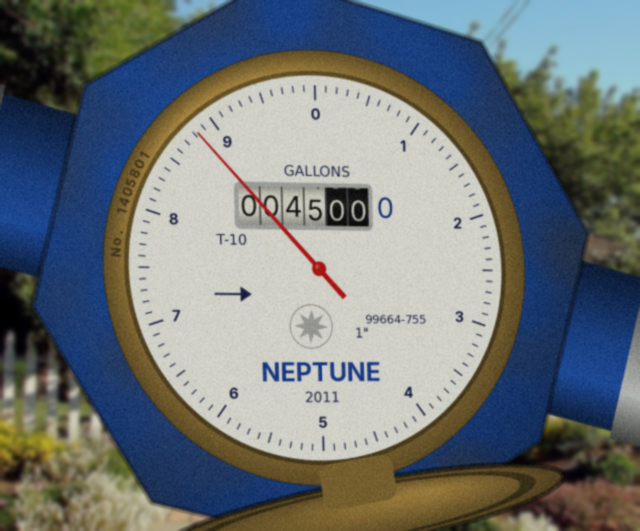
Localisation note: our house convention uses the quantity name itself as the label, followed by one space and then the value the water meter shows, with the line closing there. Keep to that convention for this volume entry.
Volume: 44998.8 gal
